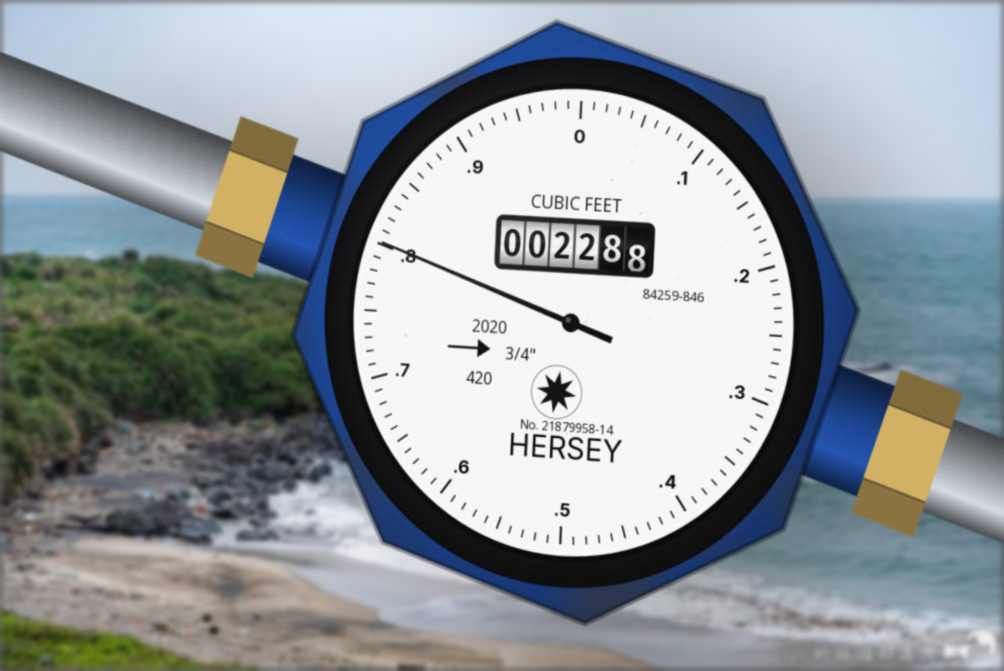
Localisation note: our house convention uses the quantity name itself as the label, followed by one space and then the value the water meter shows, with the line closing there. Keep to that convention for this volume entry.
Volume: 2287.80 ft³
